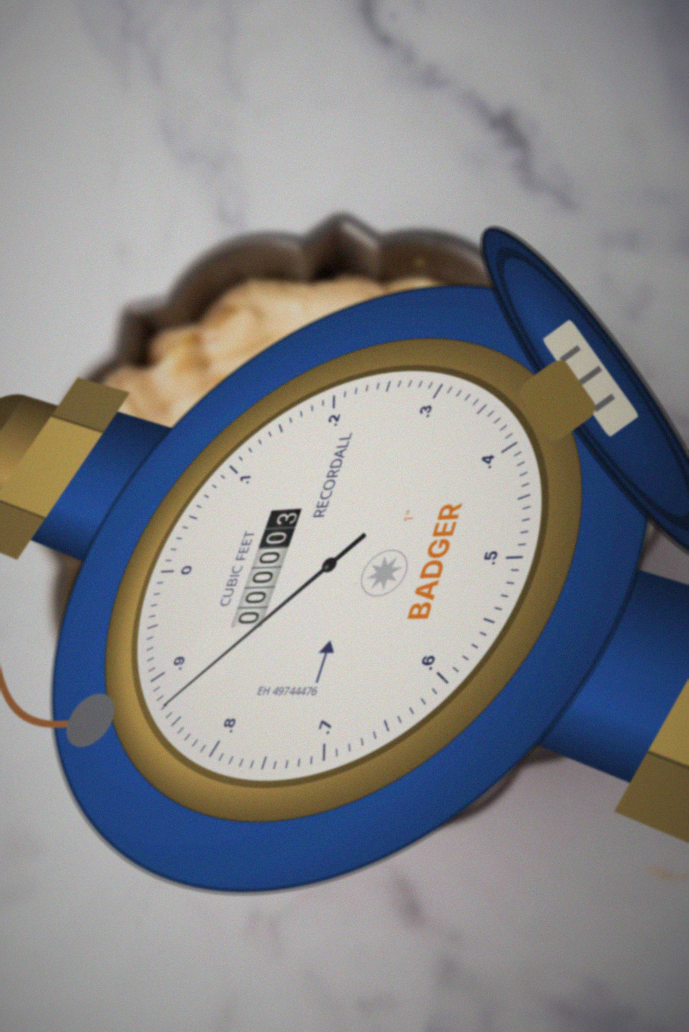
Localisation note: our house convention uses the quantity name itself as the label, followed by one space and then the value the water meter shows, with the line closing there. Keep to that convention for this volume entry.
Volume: 2.87 ft³
